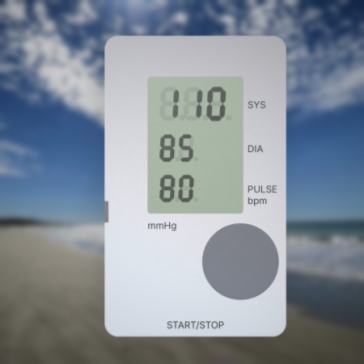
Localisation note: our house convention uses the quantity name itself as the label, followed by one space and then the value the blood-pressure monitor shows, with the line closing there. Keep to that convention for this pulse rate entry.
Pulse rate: 80 bpm
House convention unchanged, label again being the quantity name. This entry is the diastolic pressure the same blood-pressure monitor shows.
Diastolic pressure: 85 mmHg
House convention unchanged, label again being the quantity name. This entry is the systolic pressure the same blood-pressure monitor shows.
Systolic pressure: 110 mmHg
